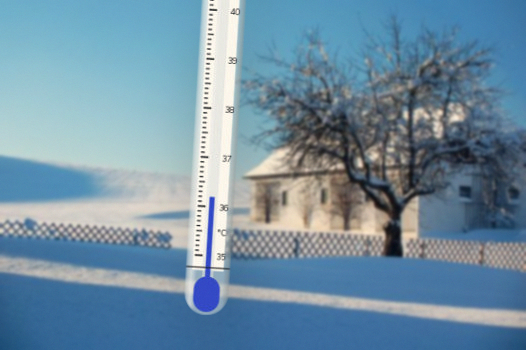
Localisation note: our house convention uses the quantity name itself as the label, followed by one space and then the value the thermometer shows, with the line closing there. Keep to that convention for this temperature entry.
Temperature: 36.2 °C
